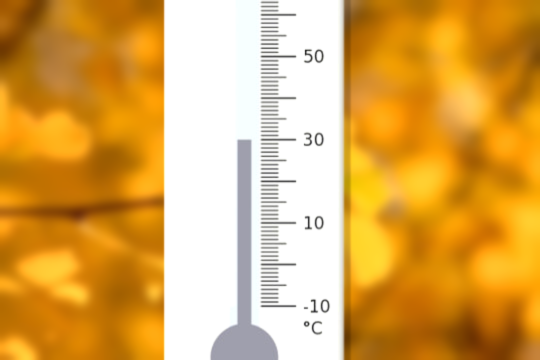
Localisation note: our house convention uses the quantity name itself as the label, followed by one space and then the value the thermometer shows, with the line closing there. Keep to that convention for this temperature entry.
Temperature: 30 °C
